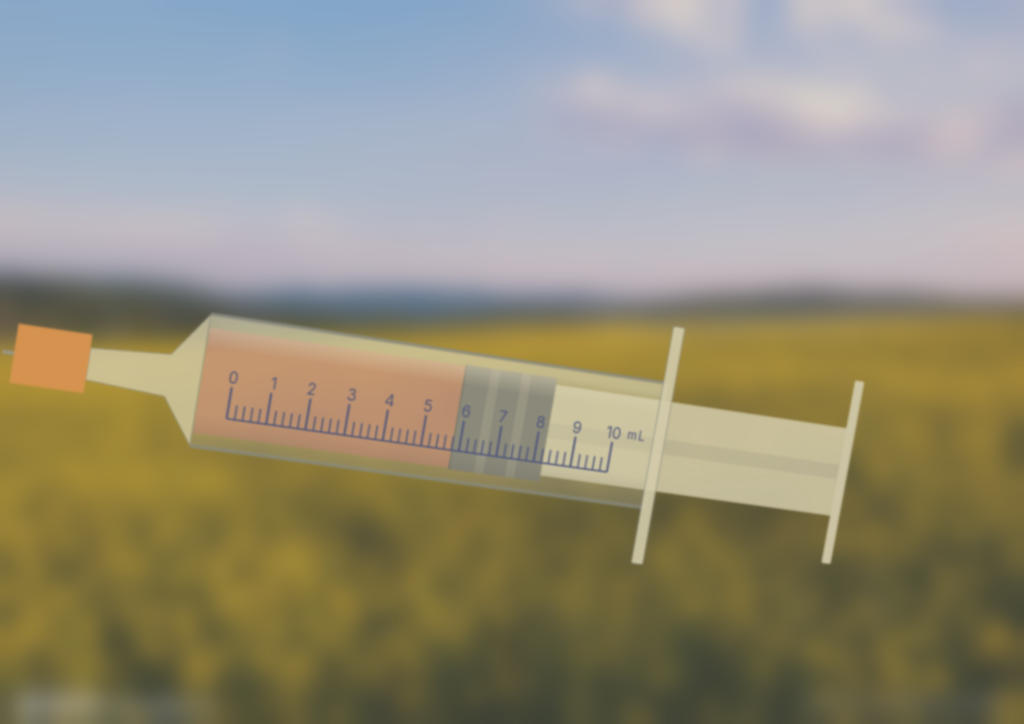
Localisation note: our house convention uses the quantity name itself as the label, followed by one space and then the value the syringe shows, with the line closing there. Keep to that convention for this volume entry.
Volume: 5.8 mL
